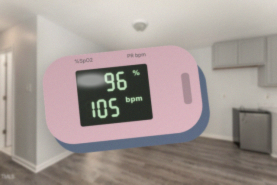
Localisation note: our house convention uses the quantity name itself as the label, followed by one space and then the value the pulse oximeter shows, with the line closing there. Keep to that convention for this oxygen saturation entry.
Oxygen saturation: 96 %
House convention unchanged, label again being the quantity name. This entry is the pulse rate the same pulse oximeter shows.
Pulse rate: 105 bpm
